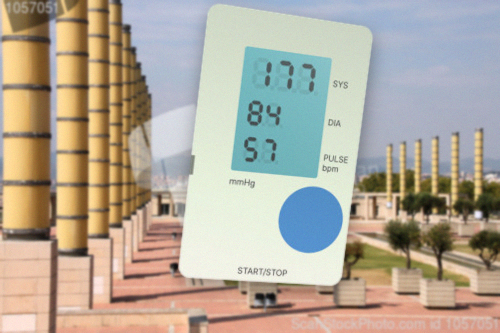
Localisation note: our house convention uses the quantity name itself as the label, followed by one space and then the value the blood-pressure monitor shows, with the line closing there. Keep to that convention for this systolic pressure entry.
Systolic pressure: 177 mmHg
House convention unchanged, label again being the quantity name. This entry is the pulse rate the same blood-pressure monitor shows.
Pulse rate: 57 bpm
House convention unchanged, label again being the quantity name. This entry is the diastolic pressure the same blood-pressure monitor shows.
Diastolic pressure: 84 mmHg
